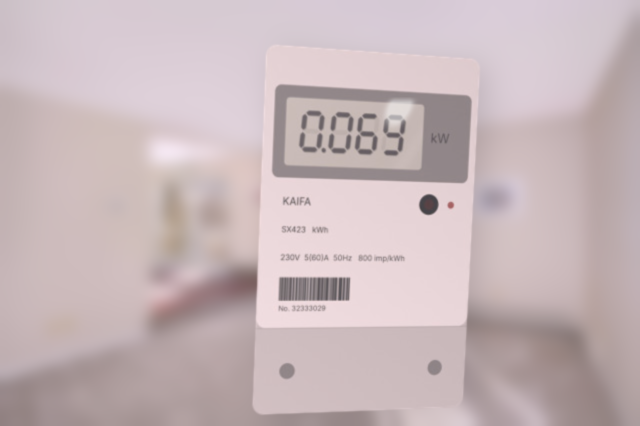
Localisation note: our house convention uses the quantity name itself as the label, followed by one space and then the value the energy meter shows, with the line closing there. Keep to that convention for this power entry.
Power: 0.069 kW
